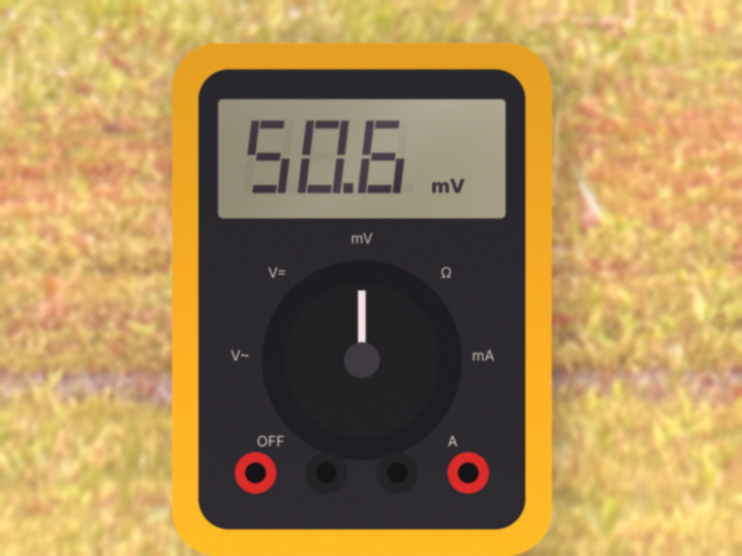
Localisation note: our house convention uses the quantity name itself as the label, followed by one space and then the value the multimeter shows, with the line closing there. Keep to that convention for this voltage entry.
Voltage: 50.6 mV
